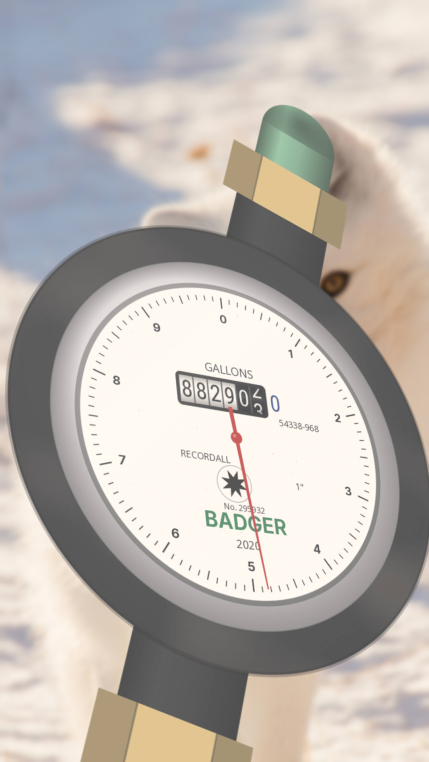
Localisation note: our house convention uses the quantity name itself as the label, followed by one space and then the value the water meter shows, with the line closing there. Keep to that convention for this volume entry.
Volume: 8829024.8 gal
